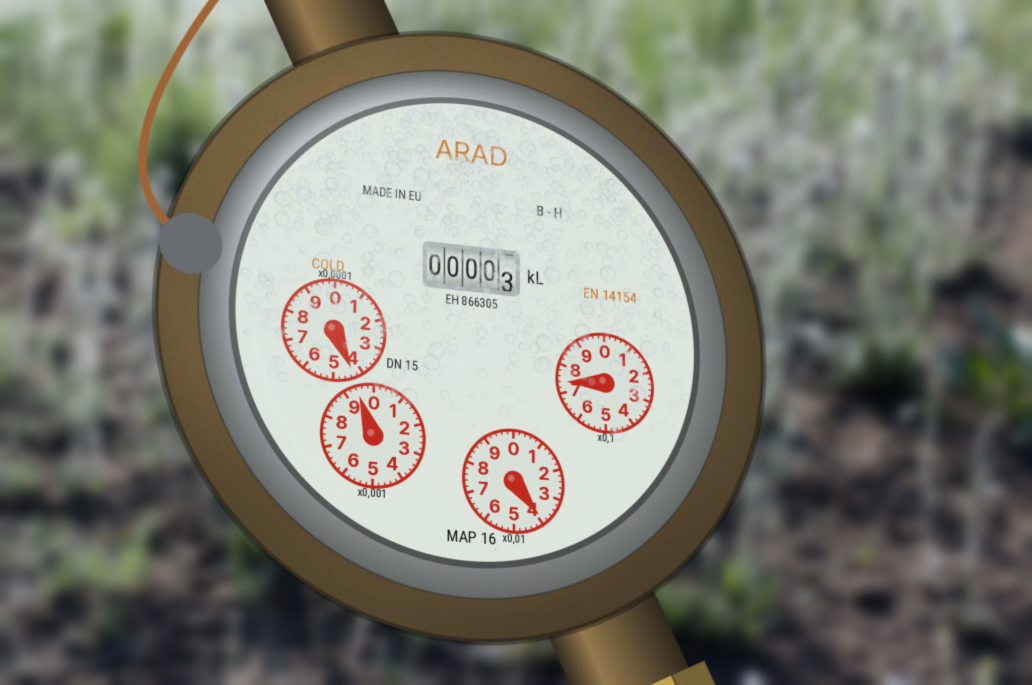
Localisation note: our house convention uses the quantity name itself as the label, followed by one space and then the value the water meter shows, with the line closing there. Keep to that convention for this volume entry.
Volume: 2.7394 kL
